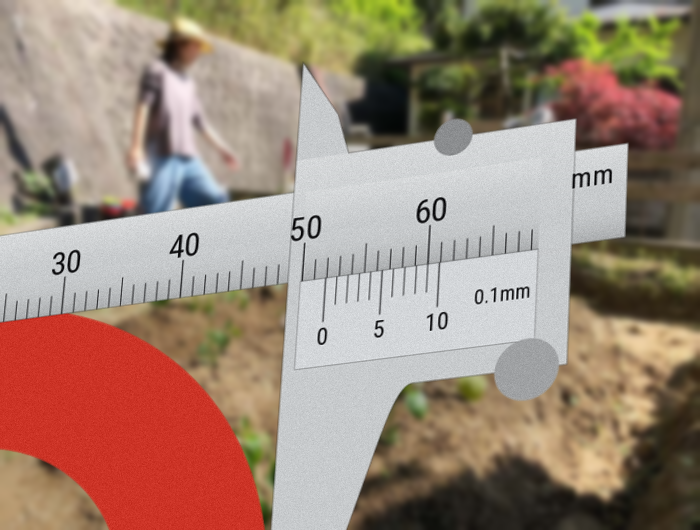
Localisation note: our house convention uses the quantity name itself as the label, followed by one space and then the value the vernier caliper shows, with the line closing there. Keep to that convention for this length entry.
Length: 51.9 mm
